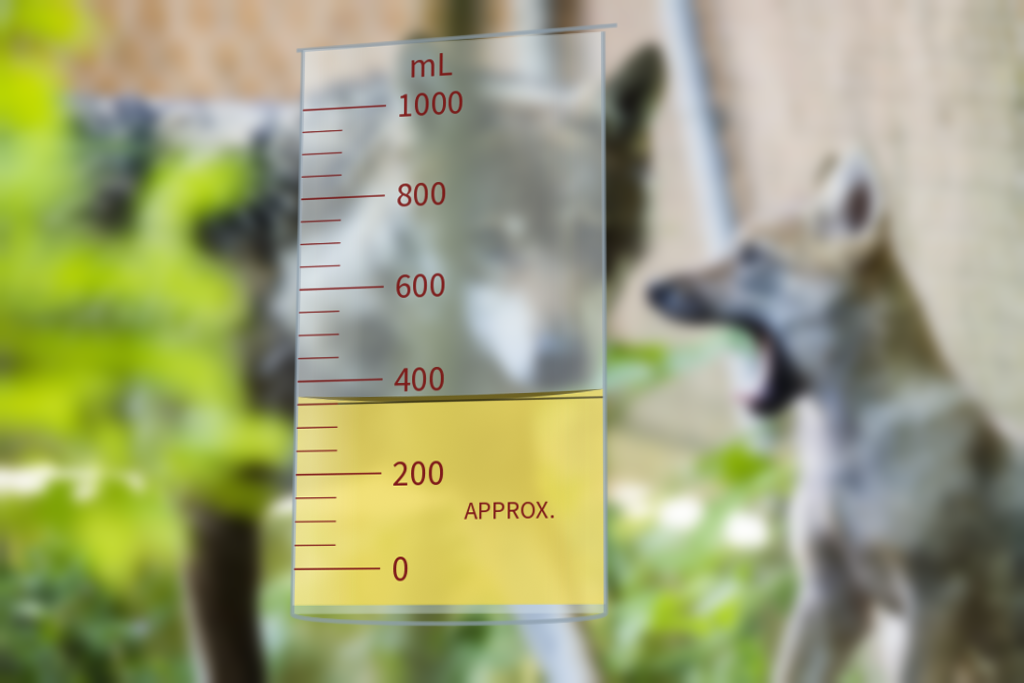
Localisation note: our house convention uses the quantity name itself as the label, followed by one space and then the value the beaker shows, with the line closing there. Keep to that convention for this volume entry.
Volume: 350 mL
